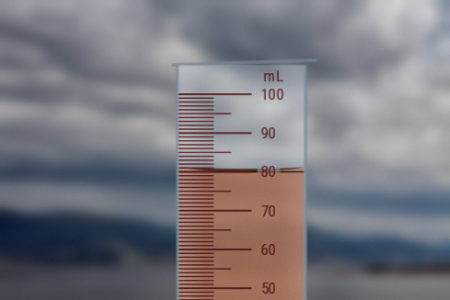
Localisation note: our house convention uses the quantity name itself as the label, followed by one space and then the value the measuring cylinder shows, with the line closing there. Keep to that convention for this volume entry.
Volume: 80 mL
